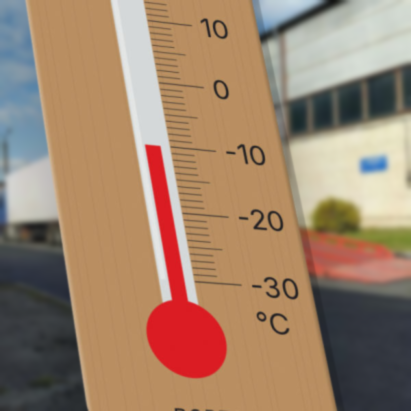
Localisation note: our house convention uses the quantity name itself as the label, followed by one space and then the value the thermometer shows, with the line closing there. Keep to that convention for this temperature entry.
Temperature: -10 °C
